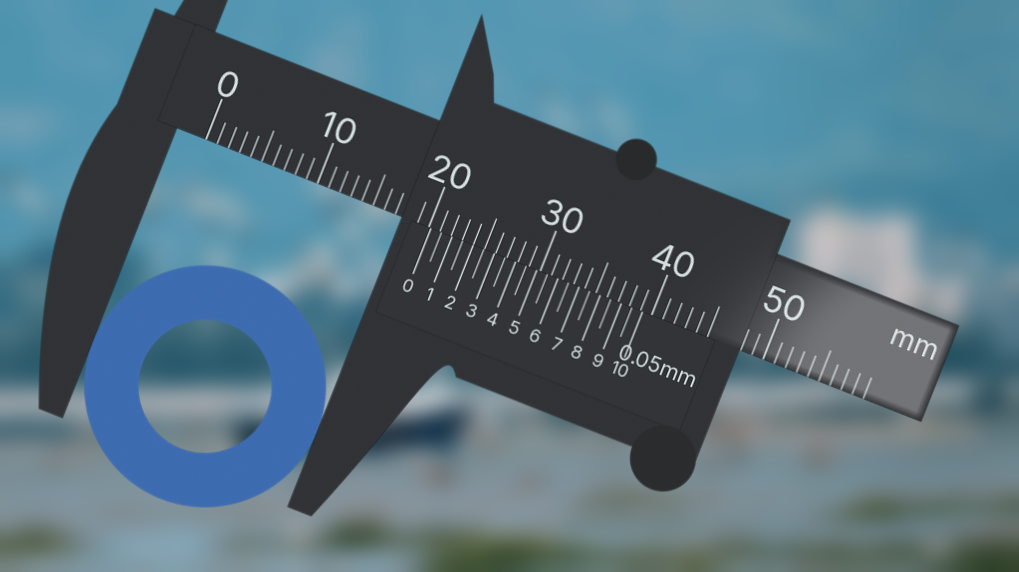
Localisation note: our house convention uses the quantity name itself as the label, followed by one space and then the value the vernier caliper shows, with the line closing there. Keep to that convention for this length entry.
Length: 20.2 mm
